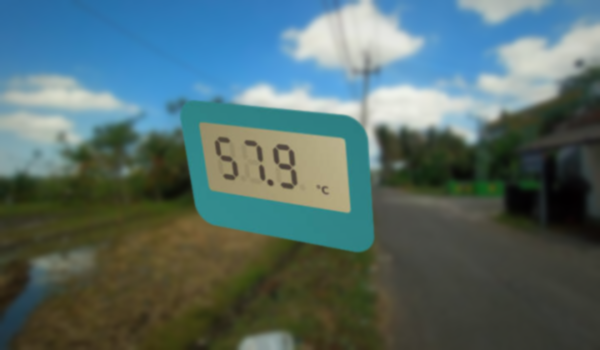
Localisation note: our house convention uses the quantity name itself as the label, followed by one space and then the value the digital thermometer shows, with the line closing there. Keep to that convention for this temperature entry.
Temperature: 57.9 °C
